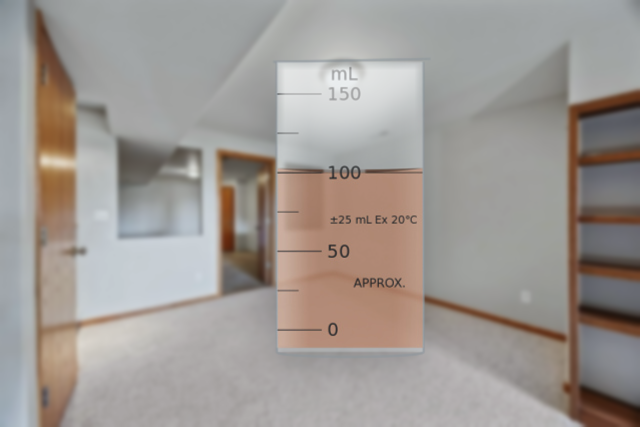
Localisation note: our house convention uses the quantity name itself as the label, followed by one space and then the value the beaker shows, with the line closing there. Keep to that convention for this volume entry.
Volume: 100 mL
